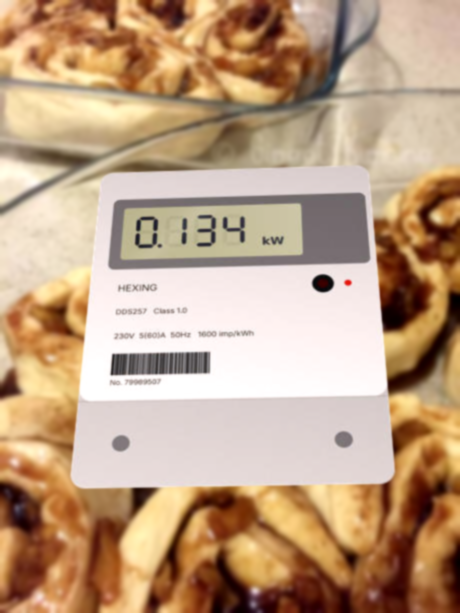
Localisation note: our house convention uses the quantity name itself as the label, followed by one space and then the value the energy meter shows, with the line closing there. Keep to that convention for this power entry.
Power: 0.134 kW
